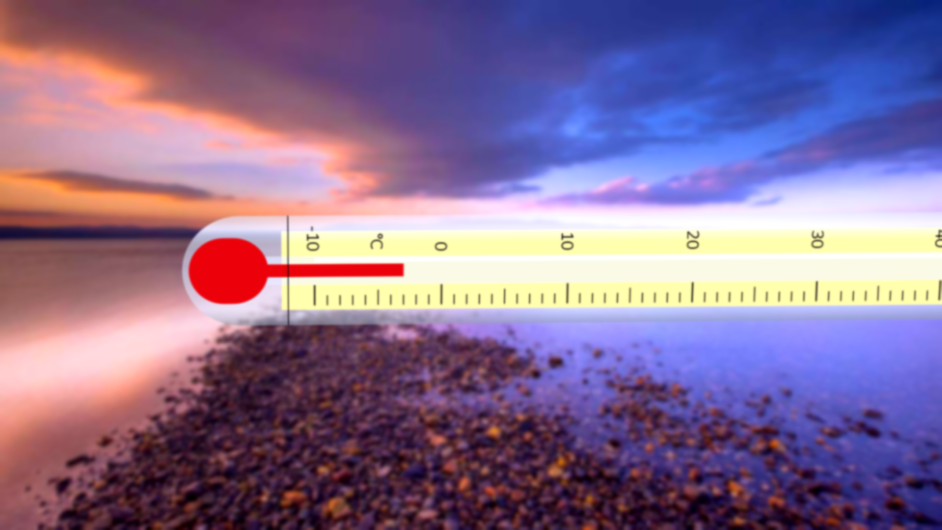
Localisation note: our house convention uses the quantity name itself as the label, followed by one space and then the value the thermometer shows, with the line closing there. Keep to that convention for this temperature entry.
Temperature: -3 °C
